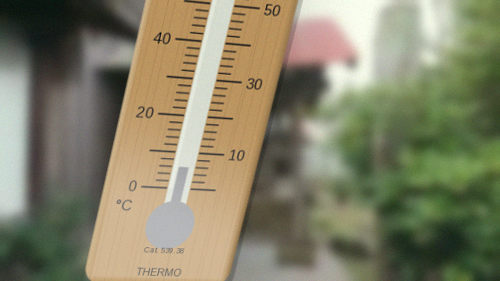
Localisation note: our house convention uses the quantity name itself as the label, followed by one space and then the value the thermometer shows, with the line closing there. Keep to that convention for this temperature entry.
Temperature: 6 °C
